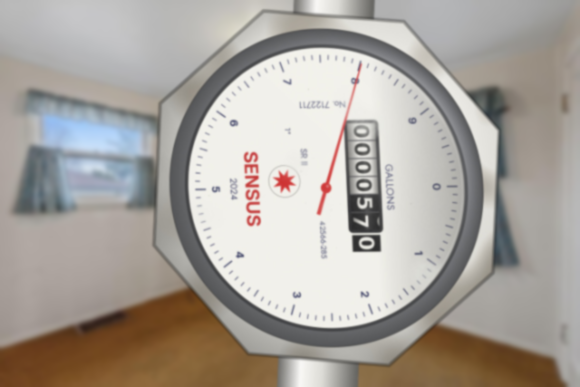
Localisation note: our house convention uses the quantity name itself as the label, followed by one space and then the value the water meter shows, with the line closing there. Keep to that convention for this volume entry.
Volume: 568.0 gal
